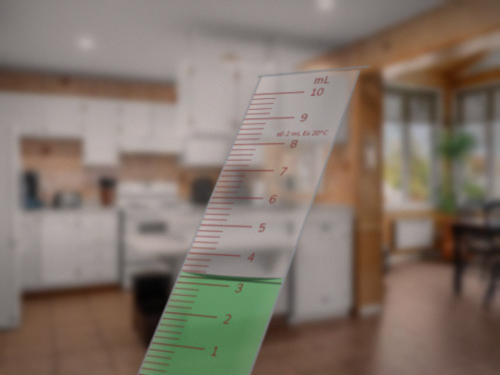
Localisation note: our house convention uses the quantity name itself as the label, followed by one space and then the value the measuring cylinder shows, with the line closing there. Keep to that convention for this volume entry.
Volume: 3.2 mL
